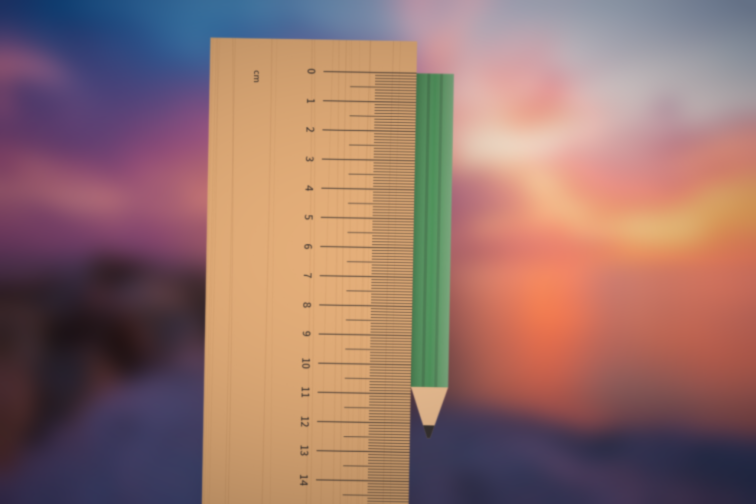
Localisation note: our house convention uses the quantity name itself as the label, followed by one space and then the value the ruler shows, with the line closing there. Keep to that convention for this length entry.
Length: 12.5 cm
